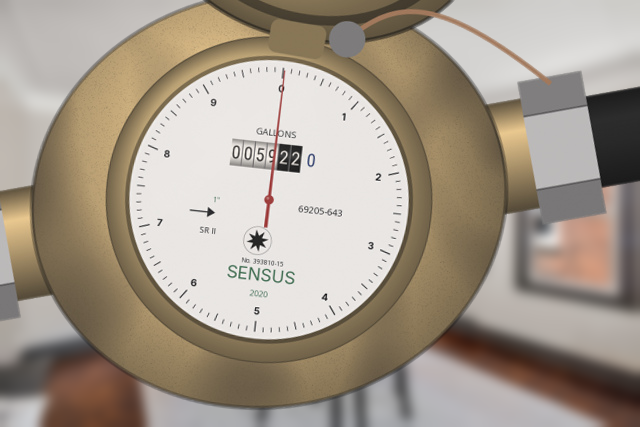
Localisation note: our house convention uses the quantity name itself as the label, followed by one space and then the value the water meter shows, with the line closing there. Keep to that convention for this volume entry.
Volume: 59220.0 gal
